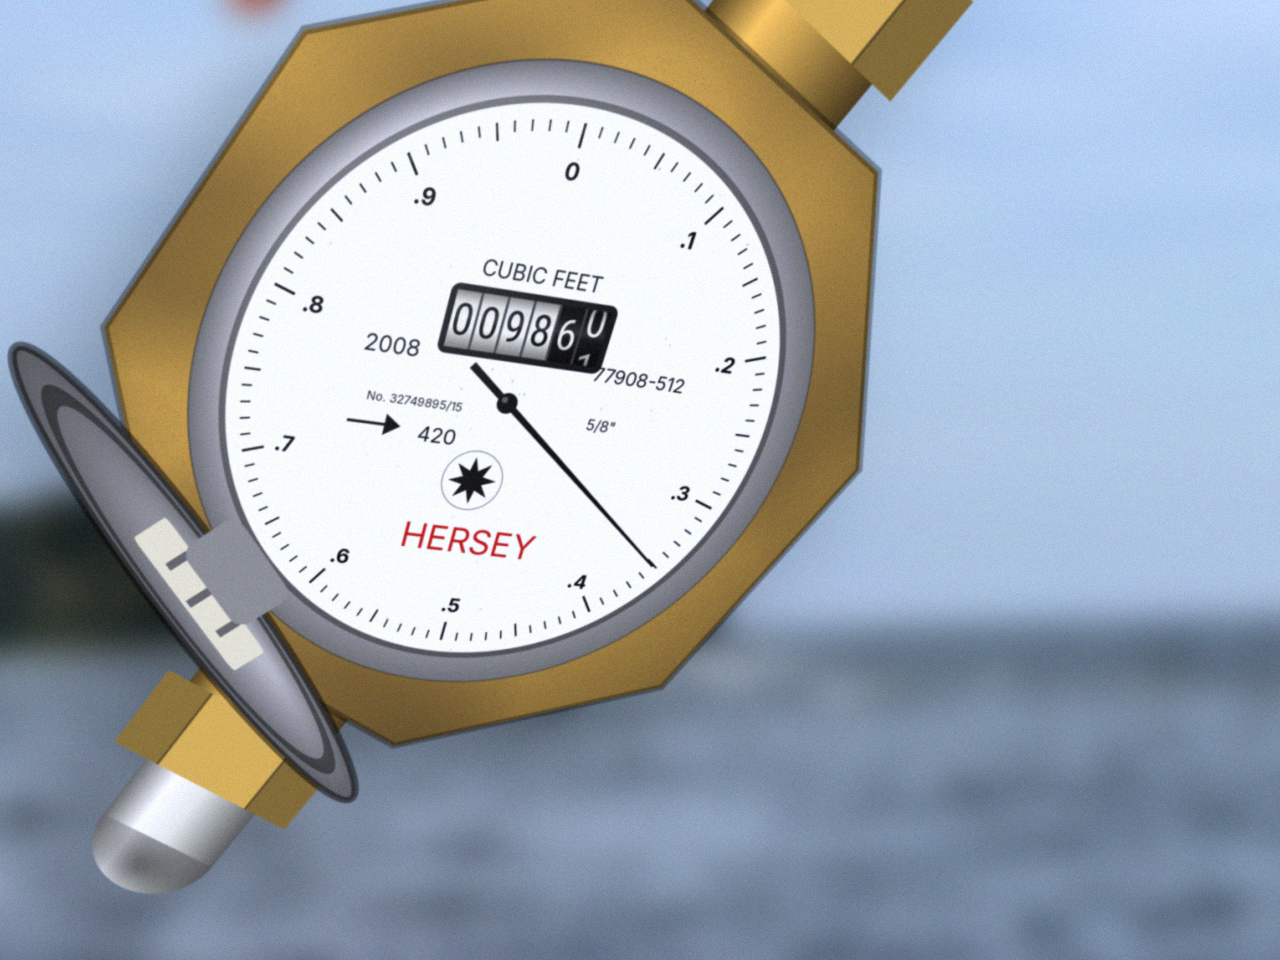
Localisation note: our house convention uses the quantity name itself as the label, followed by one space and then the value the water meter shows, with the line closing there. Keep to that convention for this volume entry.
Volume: 9860.35 ft³
